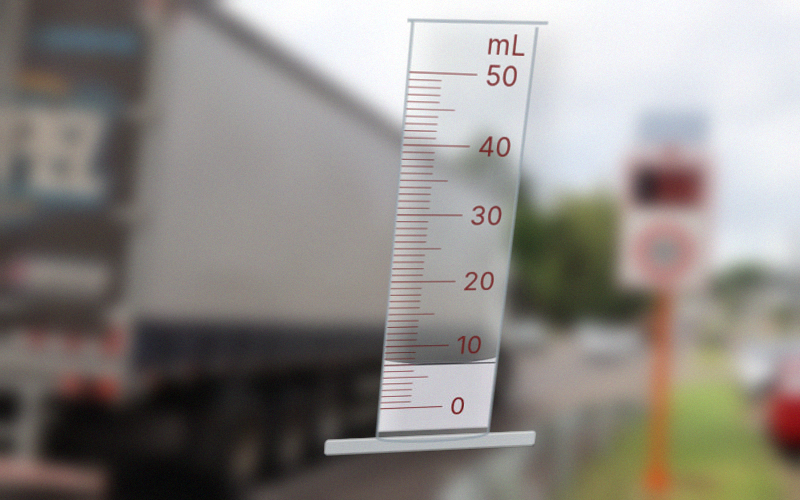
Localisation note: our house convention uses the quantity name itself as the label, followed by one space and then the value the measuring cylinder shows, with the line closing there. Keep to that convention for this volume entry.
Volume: 7 mL
